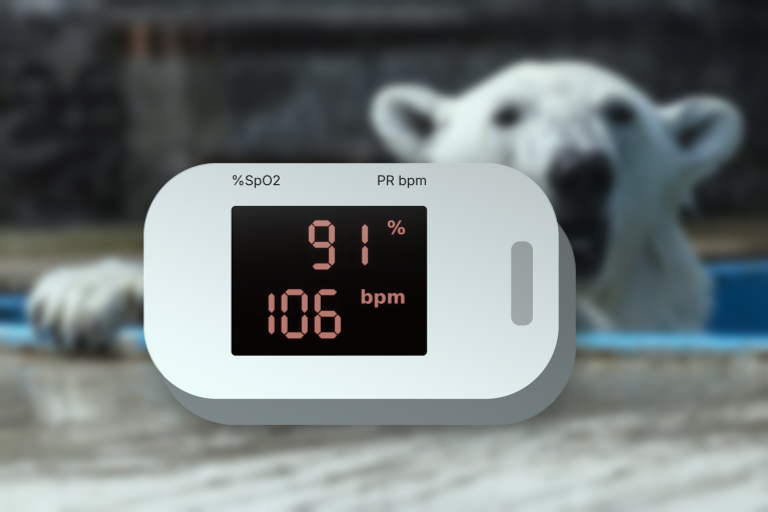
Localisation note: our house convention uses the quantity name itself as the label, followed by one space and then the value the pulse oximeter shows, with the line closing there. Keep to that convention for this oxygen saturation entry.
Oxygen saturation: 91 %
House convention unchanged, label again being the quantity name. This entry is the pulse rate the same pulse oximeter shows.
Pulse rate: 106 bpm
